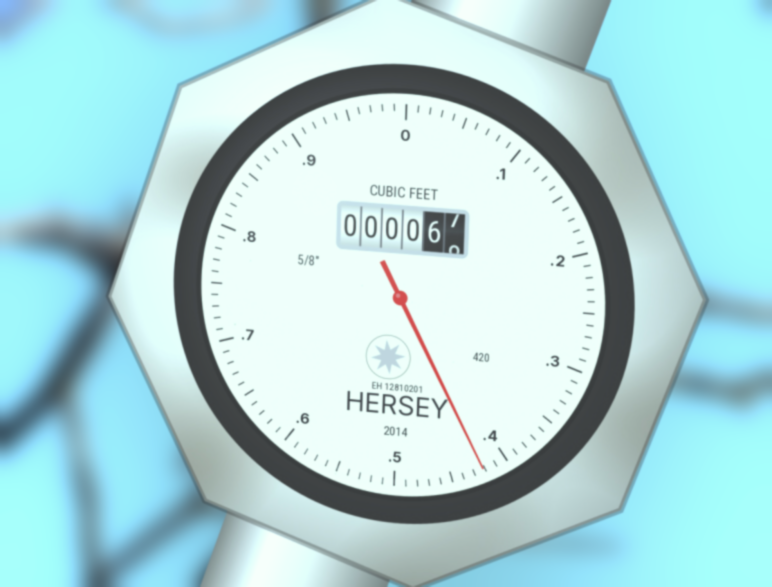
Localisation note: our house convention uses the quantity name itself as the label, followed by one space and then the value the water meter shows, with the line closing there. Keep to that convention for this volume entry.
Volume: 67.42 ft³
